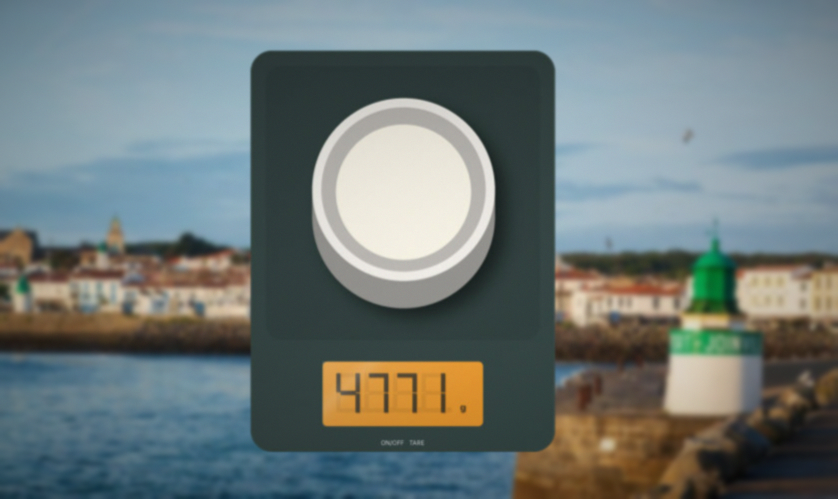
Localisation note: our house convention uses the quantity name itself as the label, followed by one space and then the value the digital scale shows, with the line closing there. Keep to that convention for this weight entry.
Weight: 4771 g
